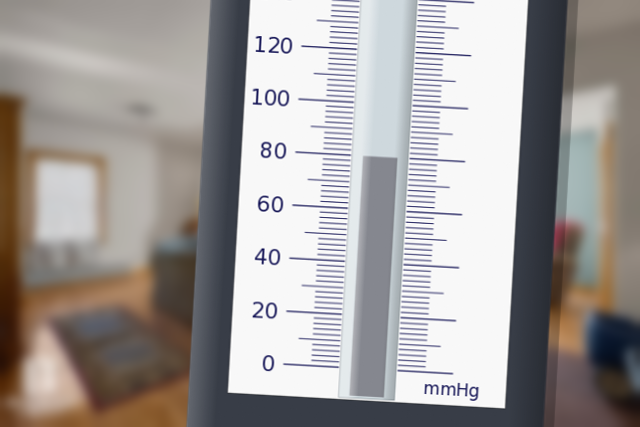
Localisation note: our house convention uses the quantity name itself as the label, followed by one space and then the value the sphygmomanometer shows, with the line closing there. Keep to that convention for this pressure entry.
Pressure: 80 mmHg
